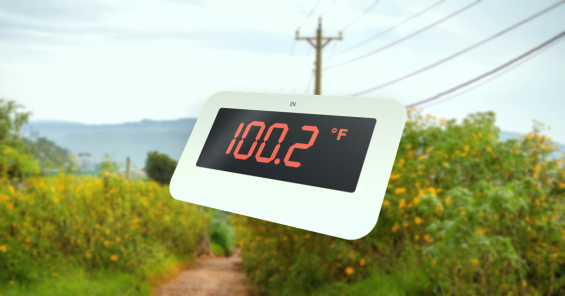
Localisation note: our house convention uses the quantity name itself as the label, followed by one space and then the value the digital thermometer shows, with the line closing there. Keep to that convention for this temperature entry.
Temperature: 100.2 °F
